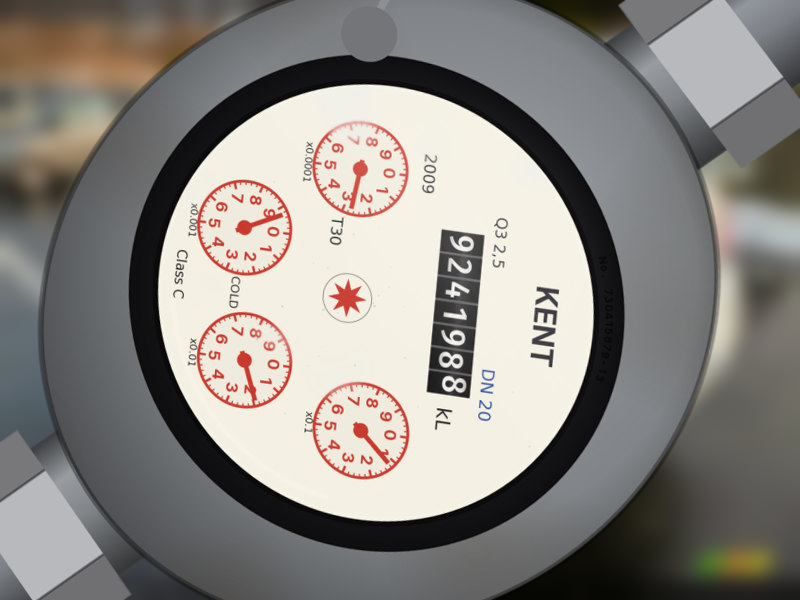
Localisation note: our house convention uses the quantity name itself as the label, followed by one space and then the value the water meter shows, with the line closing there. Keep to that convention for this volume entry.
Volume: 9241988.1192 kL
